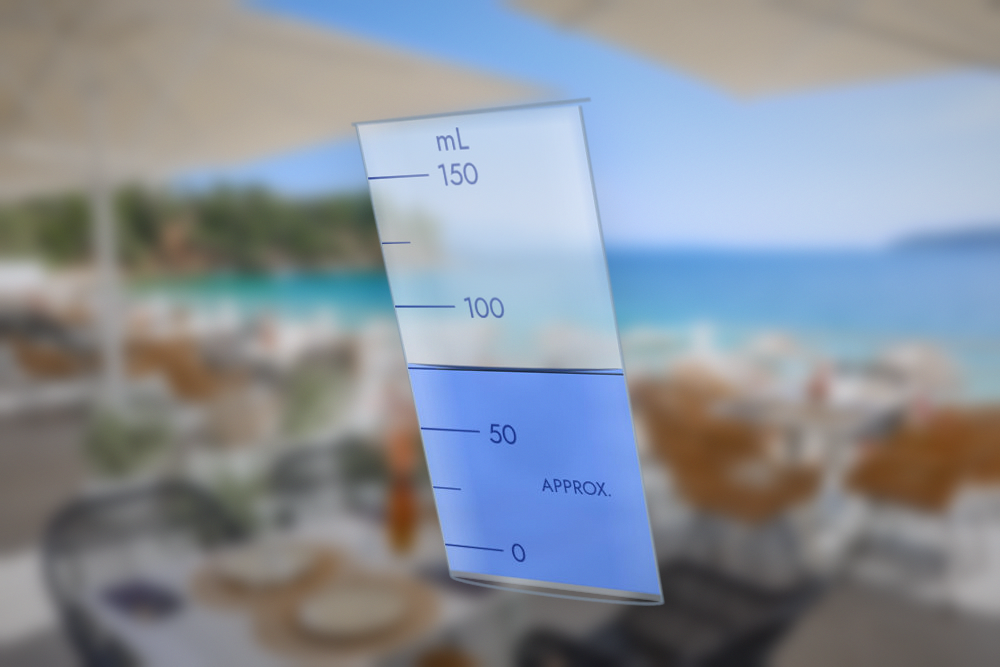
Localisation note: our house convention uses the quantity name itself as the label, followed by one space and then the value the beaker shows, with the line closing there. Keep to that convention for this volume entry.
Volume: 75 mL
